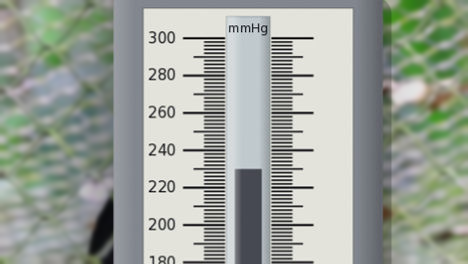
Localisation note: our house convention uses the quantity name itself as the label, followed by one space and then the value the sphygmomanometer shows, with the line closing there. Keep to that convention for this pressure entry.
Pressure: 230 mmHg
